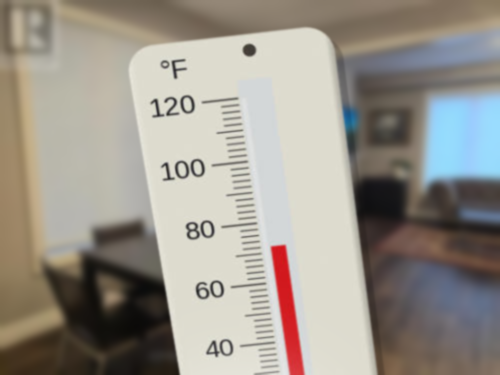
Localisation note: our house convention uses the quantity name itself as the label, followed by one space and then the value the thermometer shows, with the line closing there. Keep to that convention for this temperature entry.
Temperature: 72 °F
